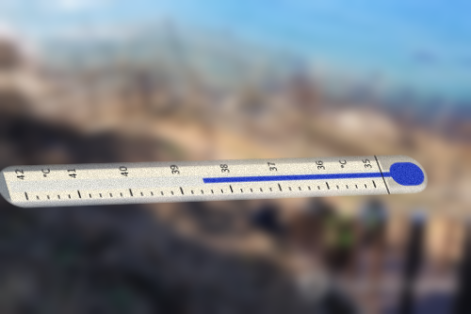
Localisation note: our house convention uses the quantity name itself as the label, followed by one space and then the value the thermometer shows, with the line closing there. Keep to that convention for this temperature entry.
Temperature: 38.5 °C
